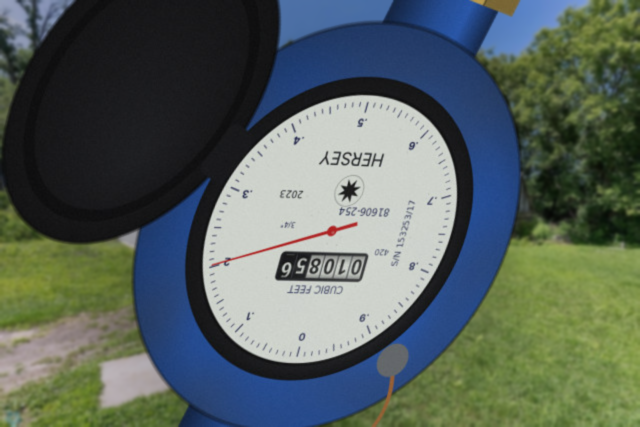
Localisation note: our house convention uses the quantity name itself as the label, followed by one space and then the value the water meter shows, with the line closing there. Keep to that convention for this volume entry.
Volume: 10856.20 ft³
